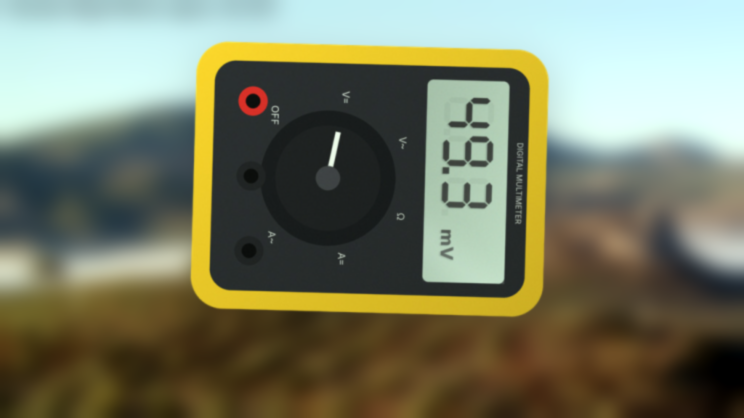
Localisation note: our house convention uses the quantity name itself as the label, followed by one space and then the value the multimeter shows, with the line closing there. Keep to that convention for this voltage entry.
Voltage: 49.3 mV
